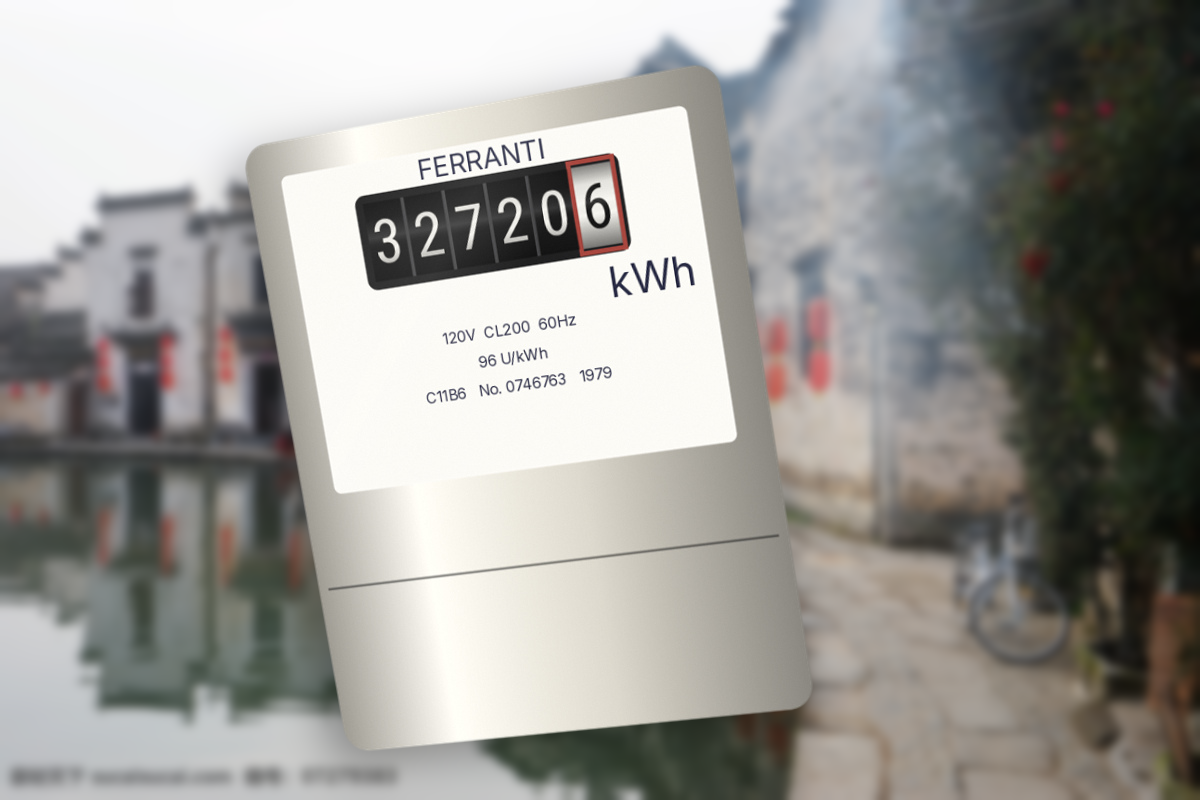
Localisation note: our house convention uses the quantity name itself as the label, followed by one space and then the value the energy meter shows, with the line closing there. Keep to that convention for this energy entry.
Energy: 32720.6 kWh
